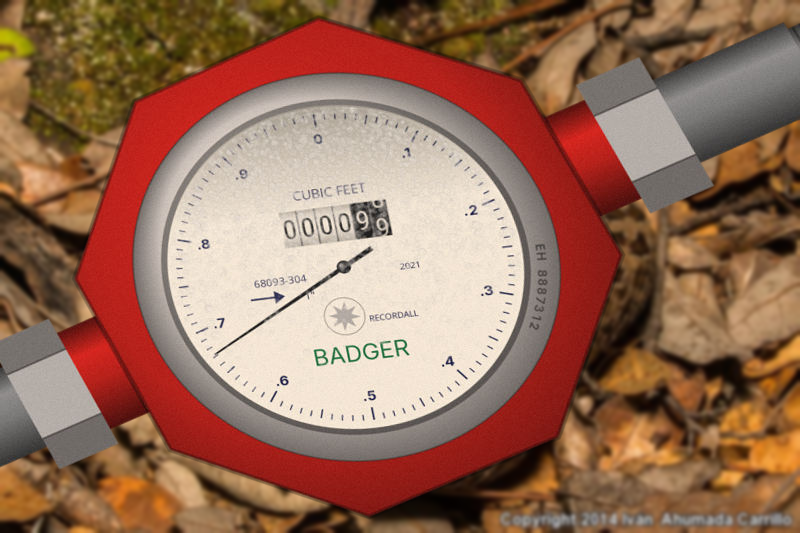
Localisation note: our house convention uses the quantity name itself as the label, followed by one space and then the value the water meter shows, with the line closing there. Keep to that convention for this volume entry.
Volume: 98.67 ft³
